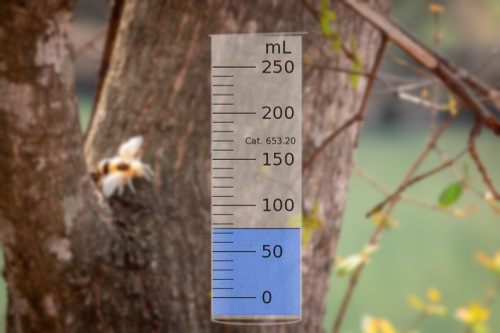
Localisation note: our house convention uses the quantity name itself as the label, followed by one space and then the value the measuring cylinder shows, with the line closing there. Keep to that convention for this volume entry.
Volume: 75 mL
